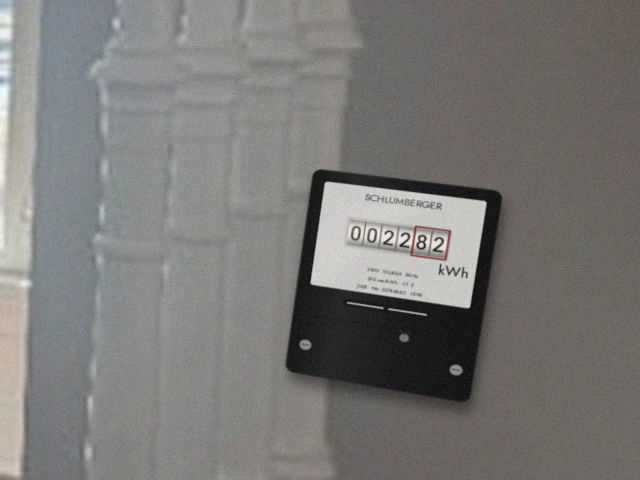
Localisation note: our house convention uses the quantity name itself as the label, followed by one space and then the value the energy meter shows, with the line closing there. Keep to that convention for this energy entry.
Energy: 22.82 kWh
